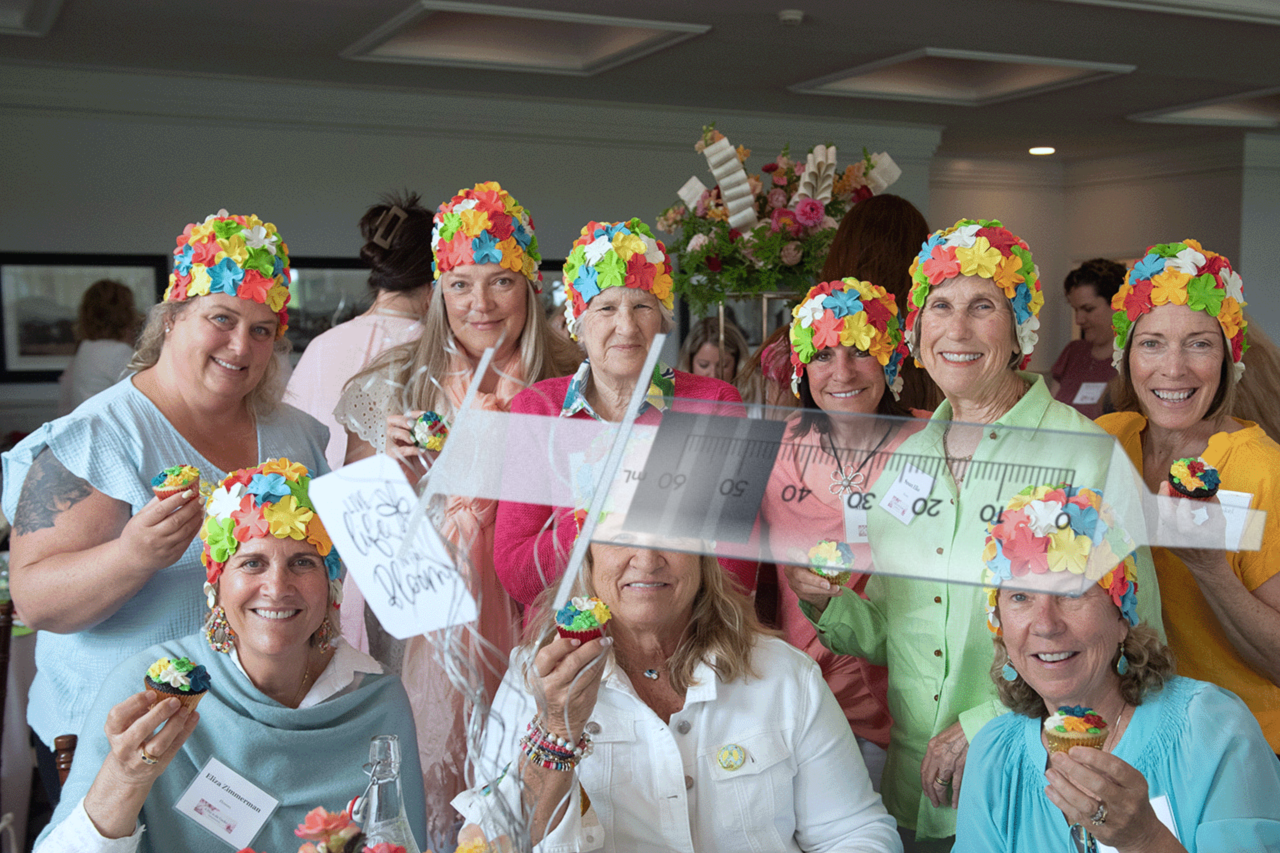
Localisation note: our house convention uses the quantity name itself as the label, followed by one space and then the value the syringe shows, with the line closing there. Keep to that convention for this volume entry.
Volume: 45 mL
